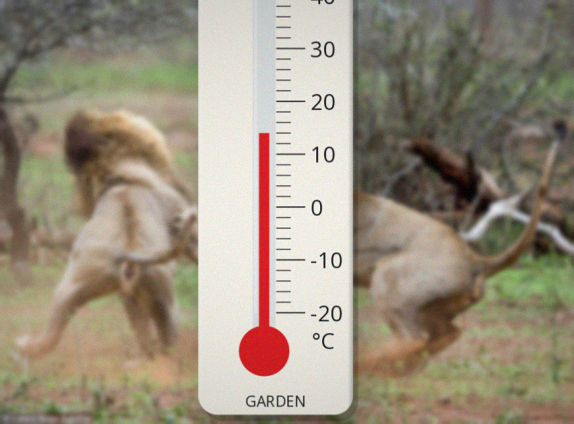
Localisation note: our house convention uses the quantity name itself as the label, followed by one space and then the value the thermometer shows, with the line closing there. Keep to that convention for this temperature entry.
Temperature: 14 °C
